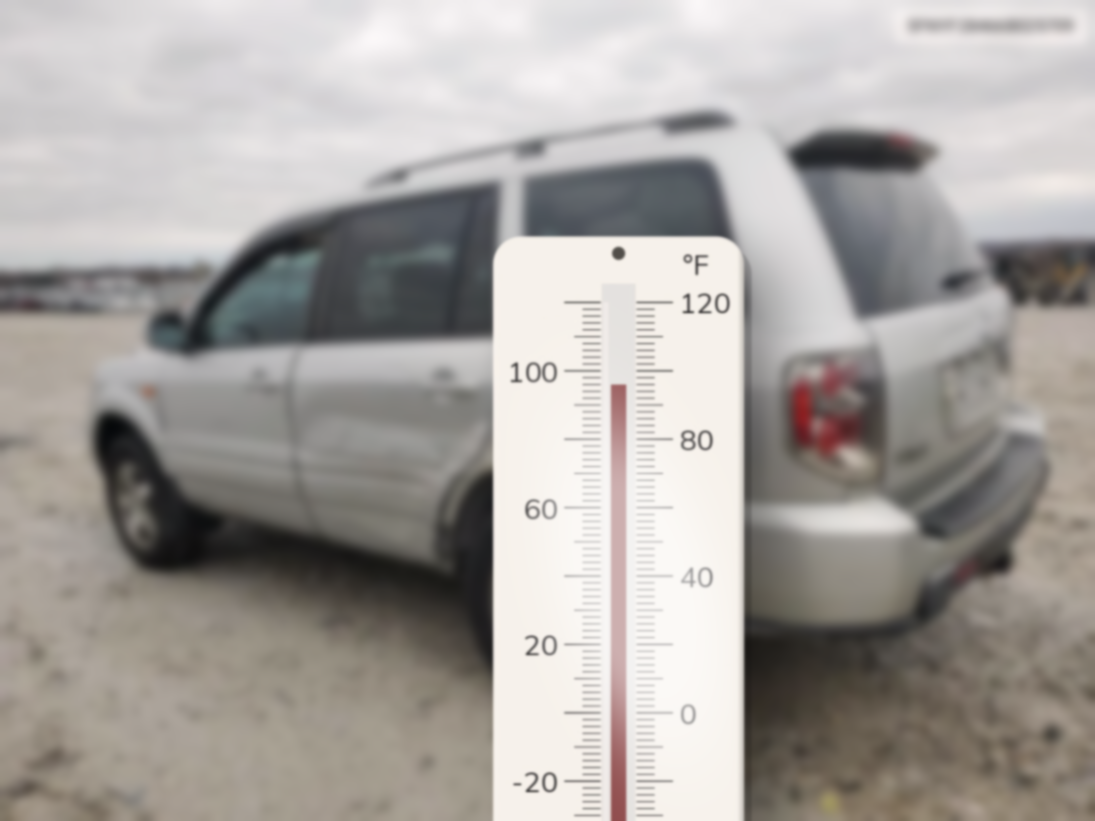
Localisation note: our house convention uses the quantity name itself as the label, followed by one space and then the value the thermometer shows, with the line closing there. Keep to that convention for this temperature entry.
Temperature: 96 °F
